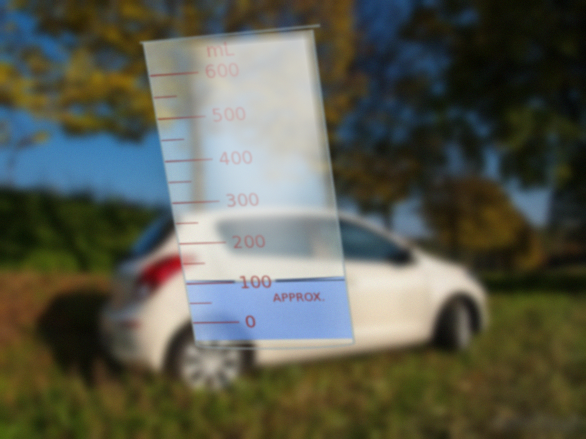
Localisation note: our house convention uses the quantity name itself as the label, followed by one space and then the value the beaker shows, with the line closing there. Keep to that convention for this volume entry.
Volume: 100 mL
